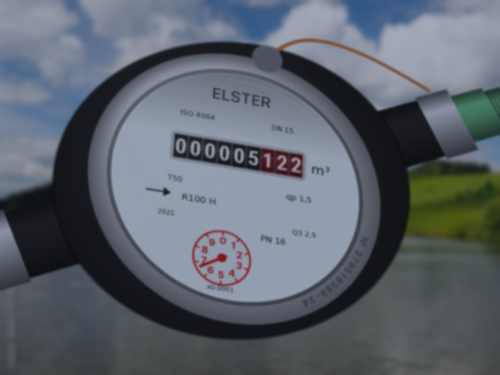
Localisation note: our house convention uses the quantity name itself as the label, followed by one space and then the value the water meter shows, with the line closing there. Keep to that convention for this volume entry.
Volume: 5.1226 m³
